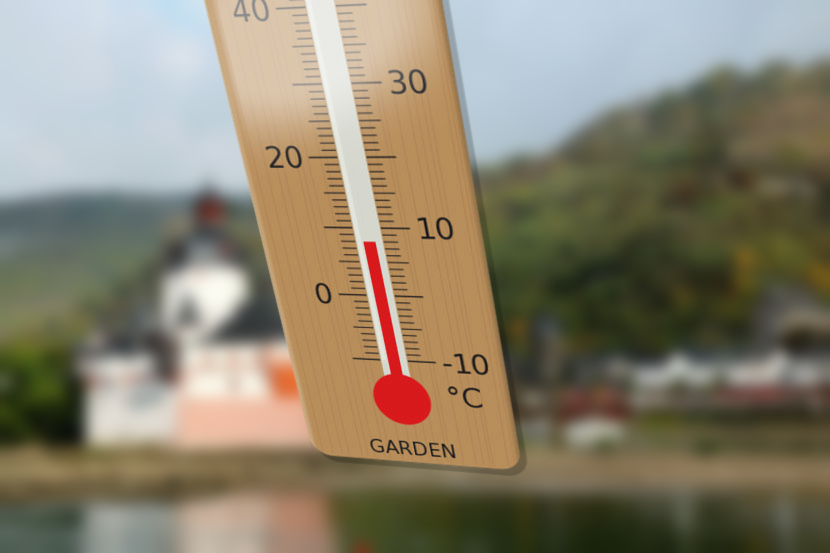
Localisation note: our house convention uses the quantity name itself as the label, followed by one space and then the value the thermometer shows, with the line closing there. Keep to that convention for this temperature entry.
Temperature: 8 °C
